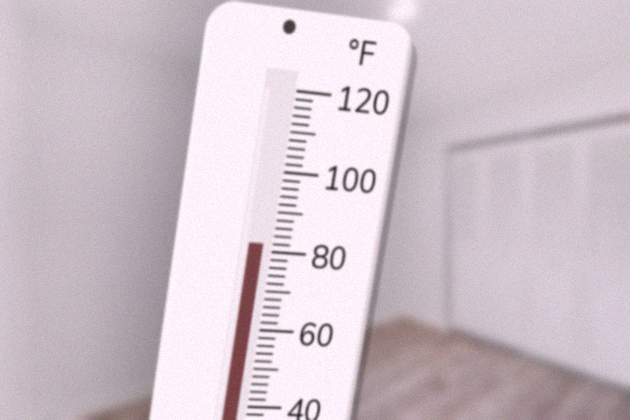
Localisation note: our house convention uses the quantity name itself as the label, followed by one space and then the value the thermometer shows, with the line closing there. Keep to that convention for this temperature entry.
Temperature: 82 °F
